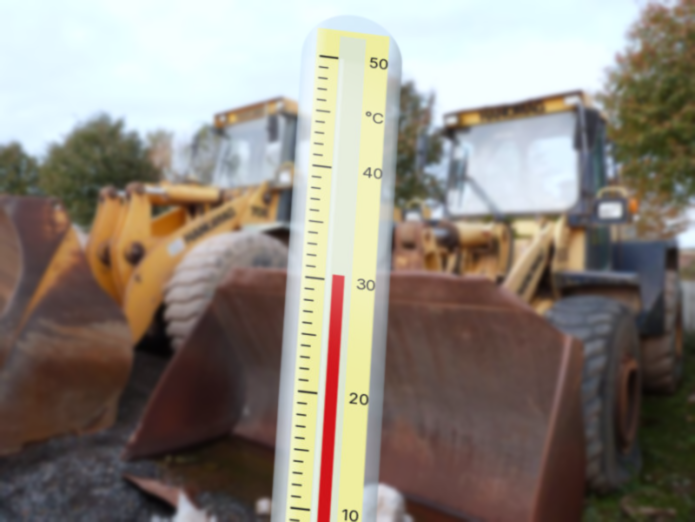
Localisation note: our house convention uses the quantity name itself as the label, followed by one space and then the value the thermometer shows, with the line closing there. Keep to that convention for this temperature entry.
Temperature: 30.5 °C
